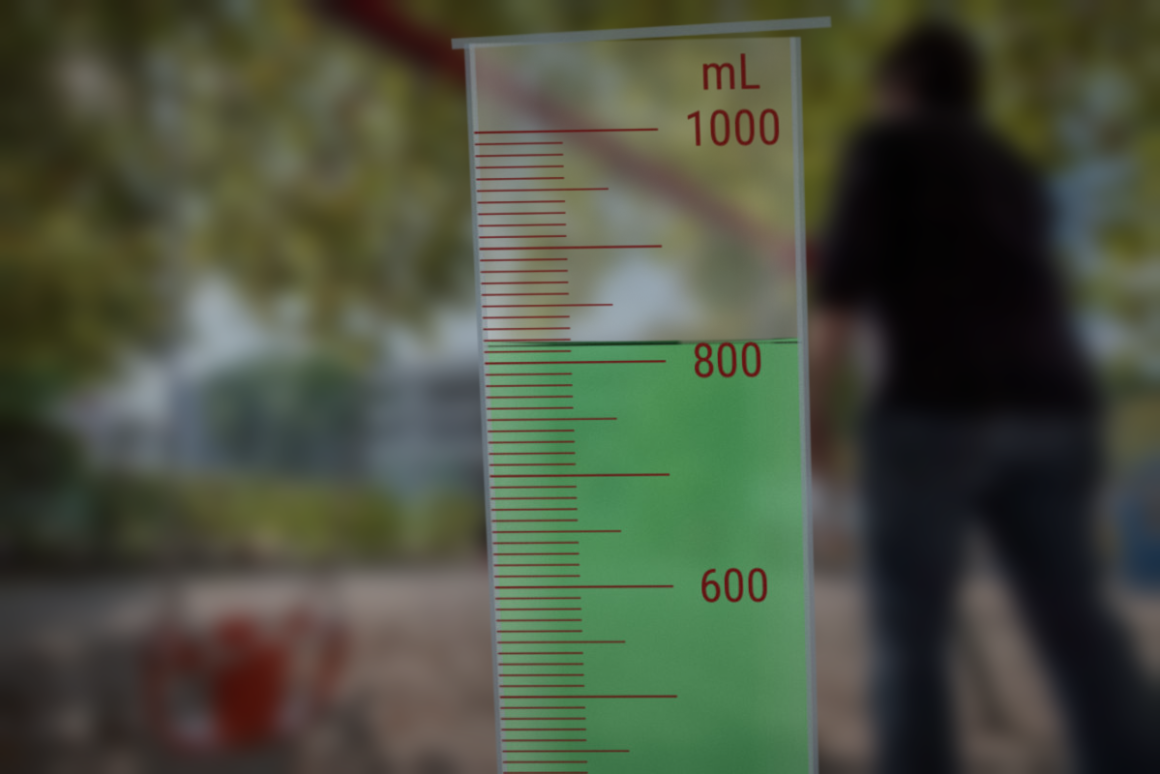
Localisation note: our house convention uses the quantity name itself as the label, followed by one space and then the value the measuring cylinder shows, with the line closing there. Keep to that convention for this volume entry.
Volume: 815 mL
